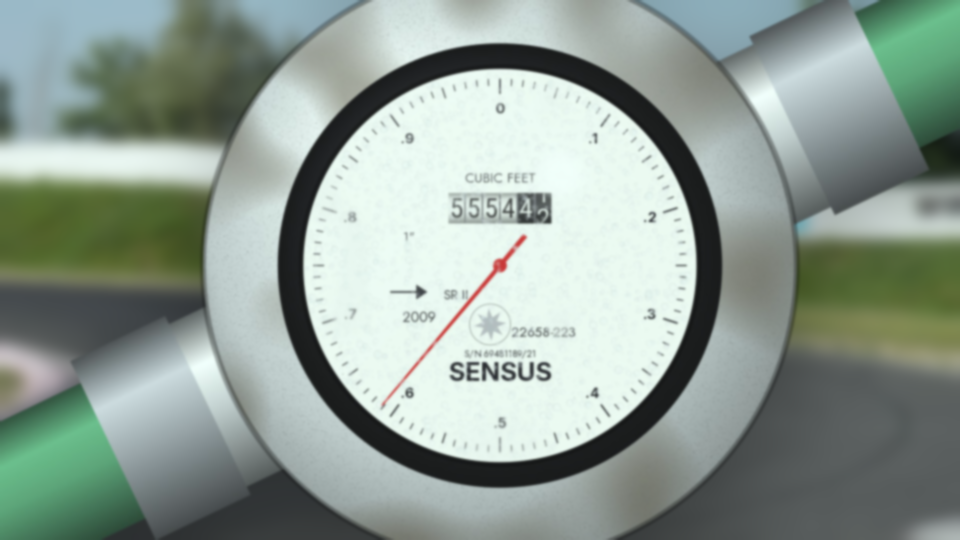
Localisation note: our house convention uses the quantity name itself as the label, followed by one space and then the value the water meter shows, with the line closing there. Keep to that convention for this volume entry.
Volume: 555441.61 ft³
